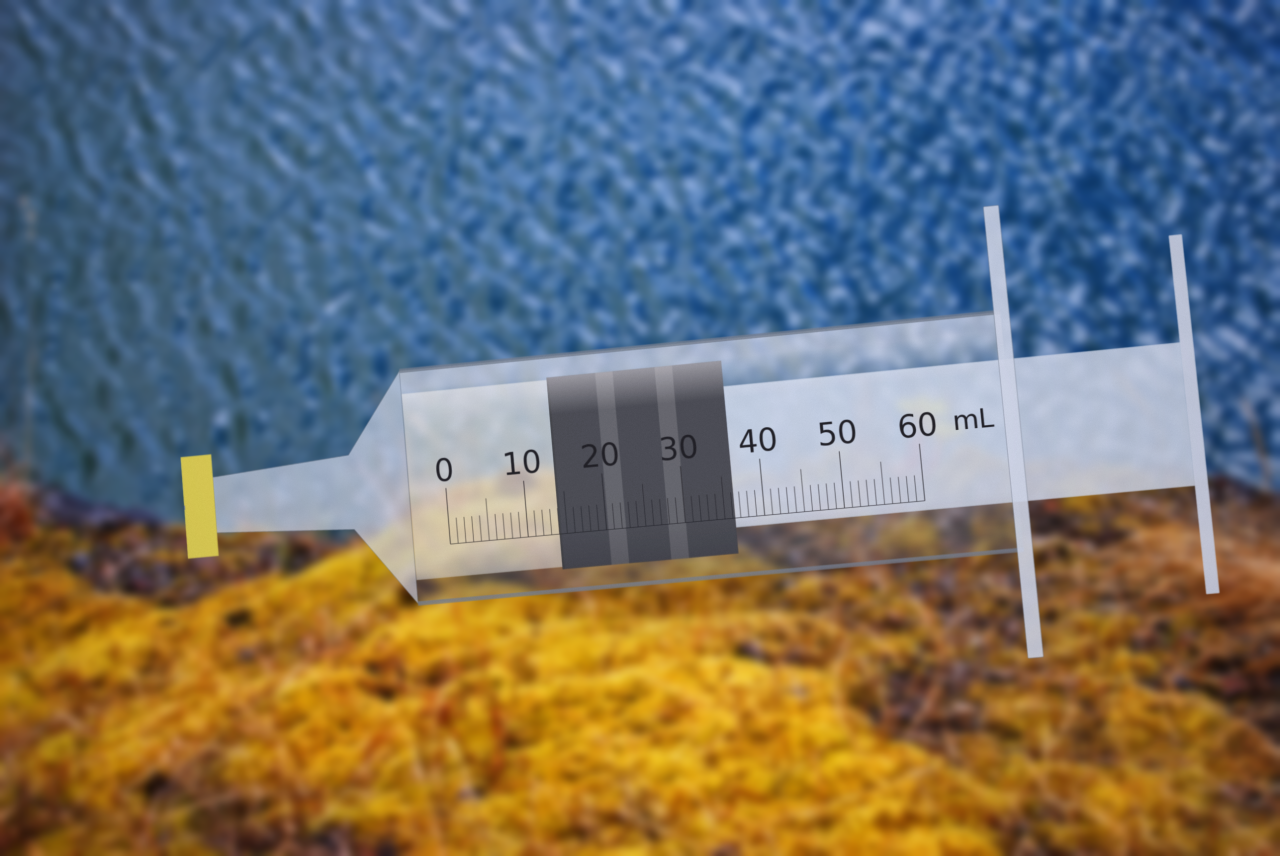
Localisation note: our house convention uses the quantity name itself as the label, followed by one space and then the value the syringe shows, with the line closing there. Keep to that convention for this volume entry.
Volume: 14 mL
